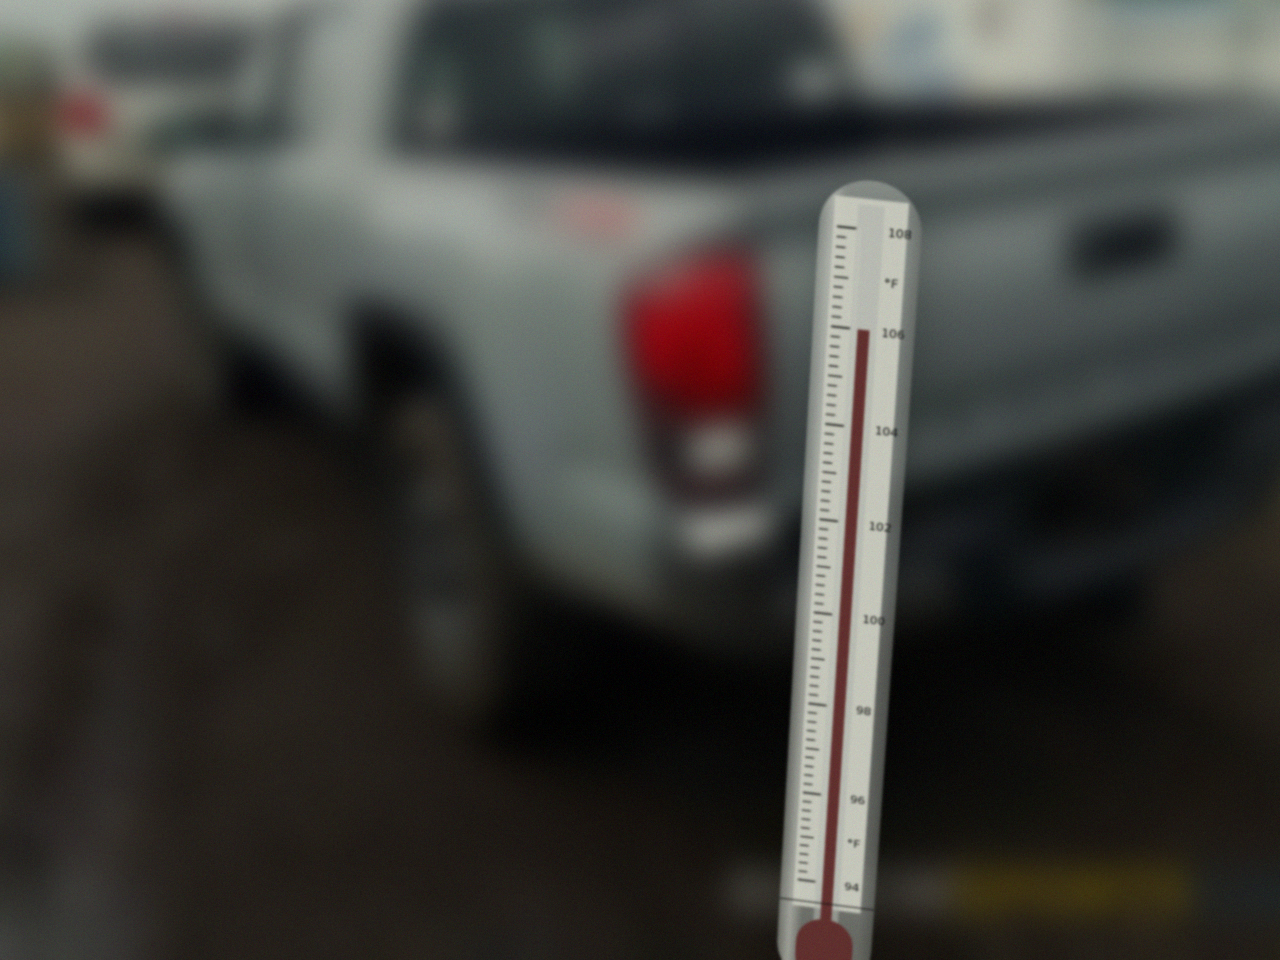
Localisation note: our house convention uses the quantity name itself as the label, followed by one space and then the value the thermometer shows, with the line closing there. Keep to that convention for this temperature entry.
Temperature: 106 °F
